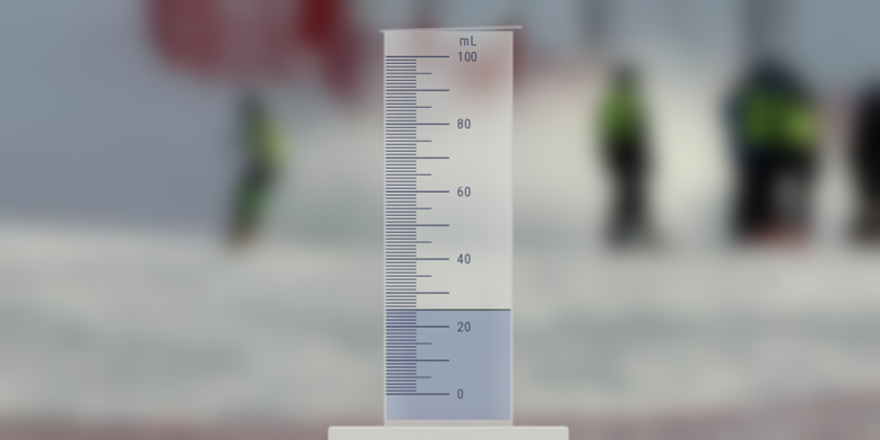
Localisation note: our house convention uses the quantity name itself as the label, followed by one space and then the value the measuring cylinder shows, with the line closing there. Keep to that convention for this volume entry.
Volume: 25 mL
